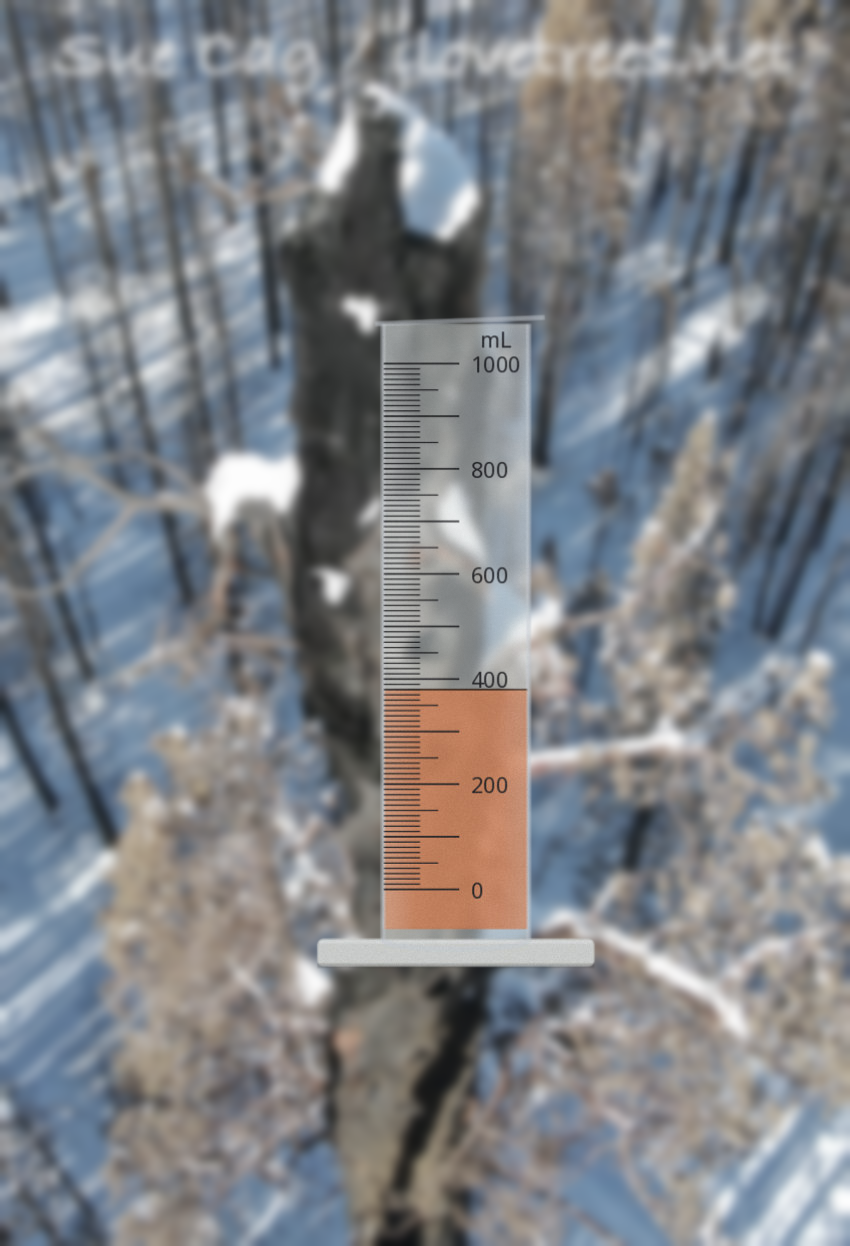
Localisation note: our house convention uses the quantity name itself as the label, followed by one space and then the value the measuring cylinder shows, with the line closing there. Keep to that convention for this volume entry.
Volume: 380 mL
